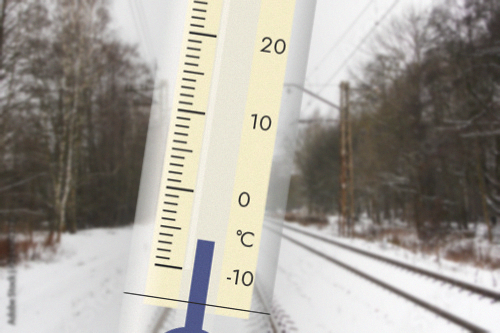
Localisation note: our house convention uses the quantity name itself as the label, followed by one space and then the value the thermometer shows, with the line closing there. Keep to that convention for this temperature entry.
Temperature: -6 °C
